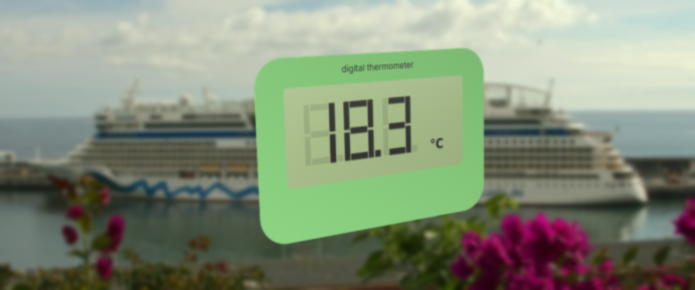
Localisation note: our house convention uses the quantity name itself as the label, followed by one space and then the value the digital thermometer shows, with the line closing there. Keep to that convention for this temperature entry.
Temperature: 18.3 °C
